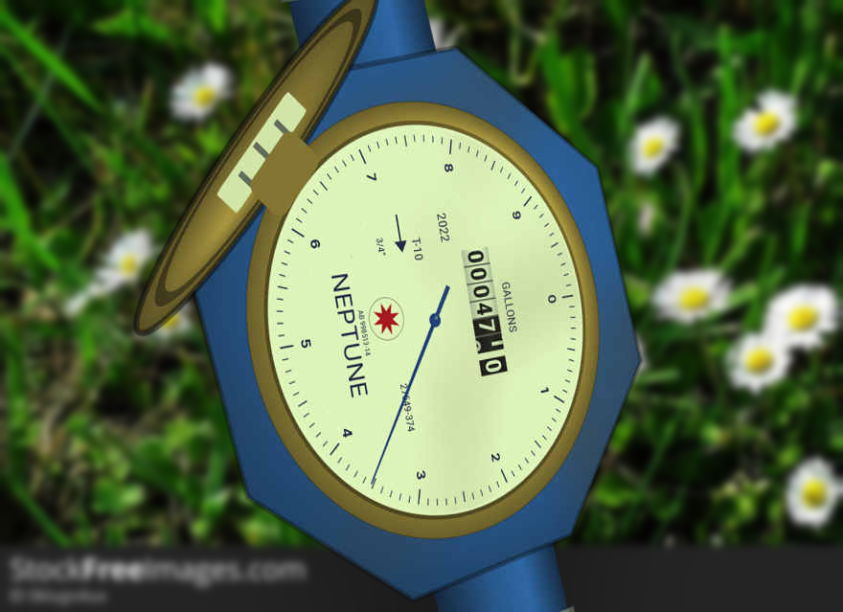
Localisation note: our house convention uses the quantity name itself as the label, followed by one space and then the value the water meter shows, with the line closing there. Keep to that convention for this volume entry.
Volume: 4713.5 gal
